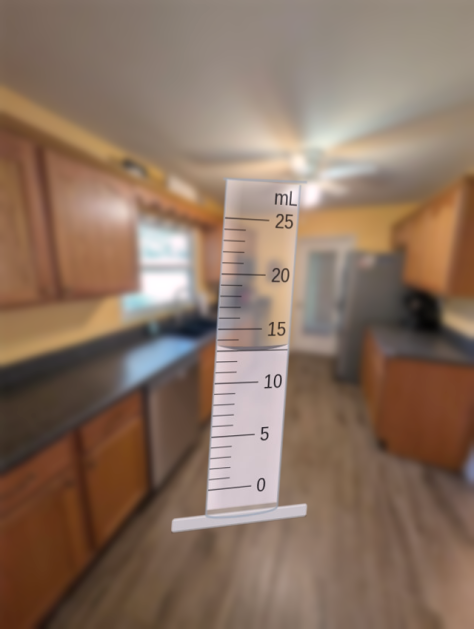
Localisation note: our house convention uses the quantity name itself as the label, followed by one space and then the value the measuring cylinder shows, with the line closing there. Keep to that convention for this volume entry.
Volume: 13 mL
